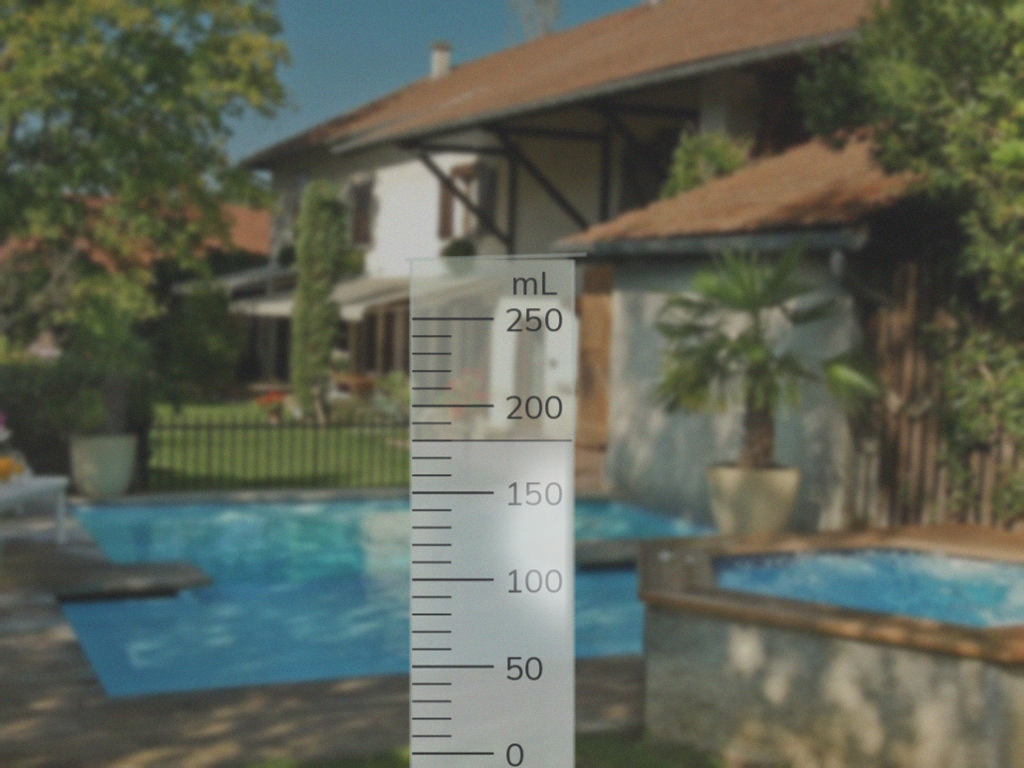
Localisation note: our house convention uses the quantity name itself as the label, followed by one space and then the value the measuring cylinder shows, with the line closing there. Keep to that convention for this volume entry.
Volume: 180 mL
